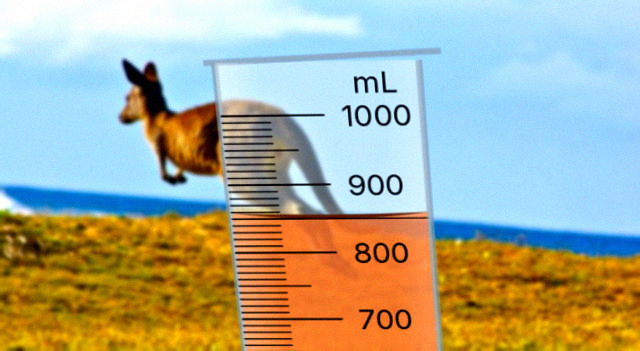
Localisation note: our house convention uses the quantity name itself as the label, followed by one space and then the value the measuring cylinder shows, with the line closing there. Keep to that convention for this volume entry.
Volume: 850 mL
